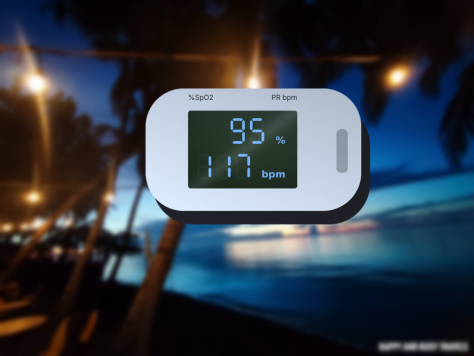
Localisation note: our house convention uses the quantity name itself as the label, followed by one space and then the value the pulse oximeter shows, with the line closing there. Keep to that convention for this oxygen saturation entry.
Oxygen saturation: 95 %
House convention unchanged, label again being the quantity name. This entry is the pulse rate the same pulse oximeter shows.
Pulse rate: 117 bpm
